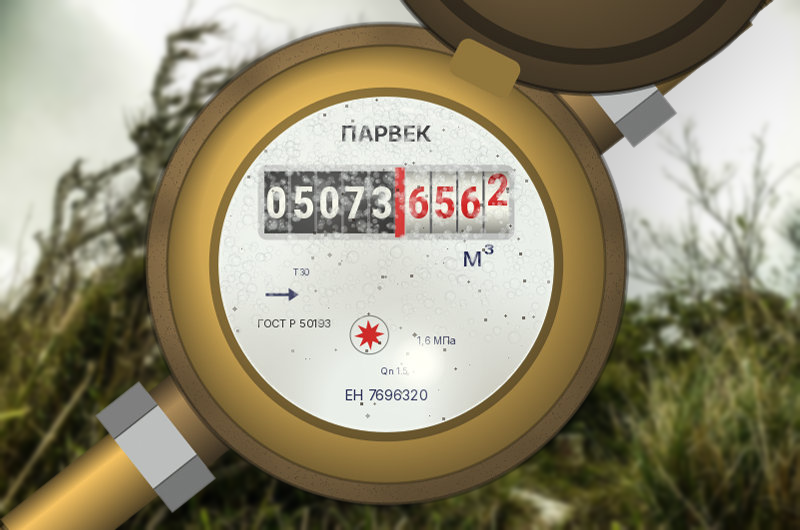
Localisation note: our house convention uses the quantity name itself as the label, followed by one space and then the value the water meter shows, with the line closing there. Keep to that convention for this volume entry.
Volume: 5073.6562 m³
